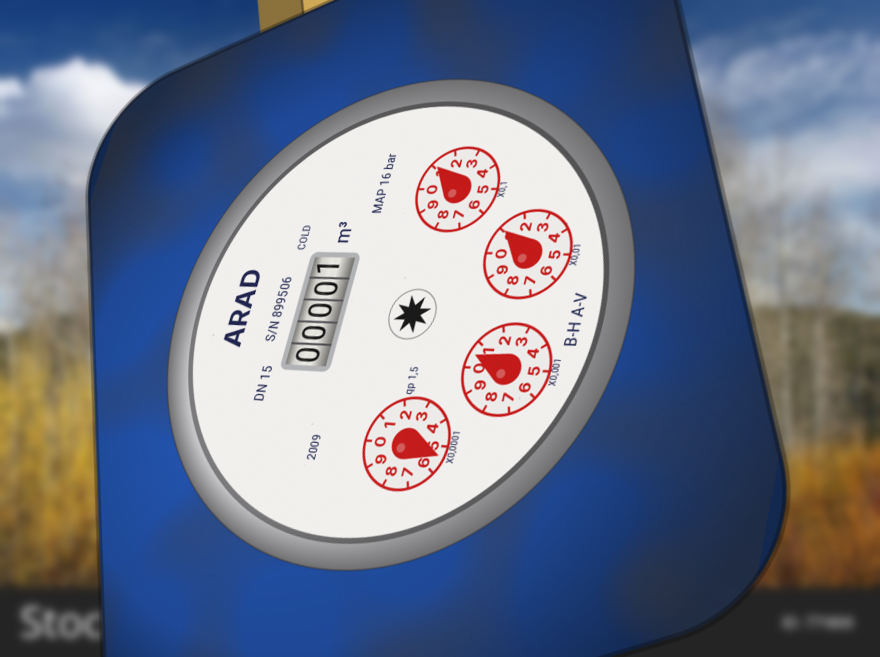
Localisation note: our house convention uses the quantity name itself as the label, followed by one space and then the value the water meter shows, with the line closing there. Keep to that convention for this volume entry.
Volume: 1.1105 m³
